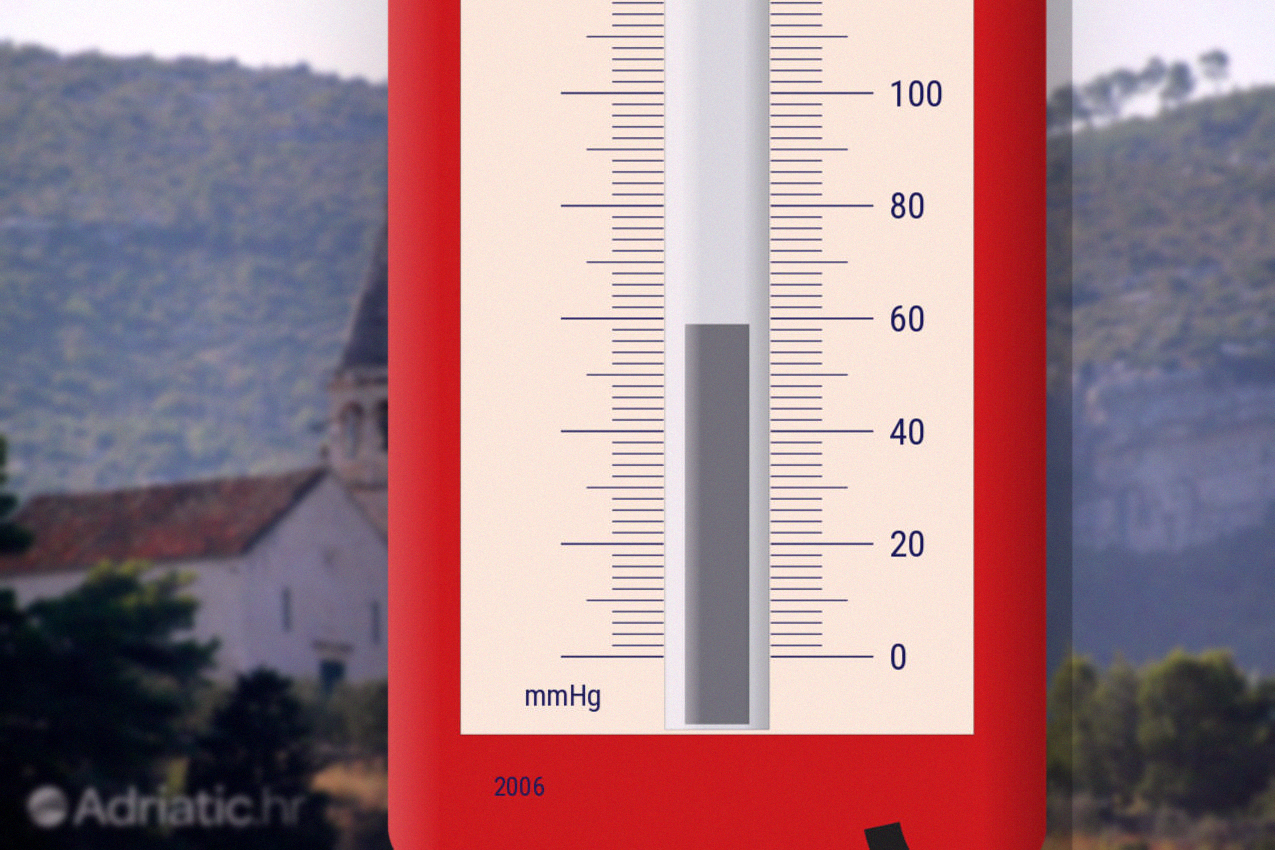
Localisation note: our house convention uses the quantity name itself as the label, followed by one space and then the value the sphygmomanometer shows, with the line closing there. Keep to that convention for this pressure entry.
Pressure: 59 mmHg
